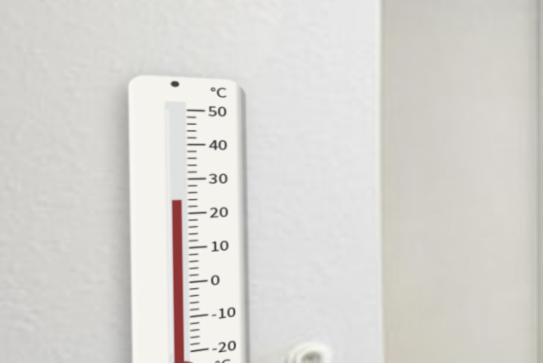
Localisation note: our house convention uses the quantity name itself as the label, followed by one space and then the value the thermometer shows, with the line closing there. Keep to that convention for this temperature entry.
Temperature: 24 °C
